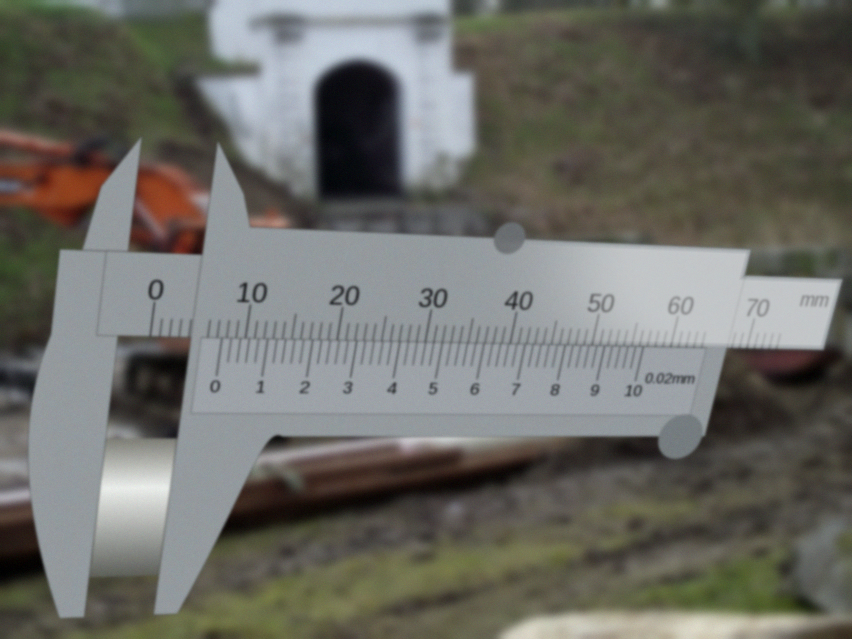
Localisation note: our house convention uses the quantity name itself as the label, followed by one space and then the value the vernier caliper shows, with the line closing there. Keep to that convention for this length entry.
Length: 7.5 mm
